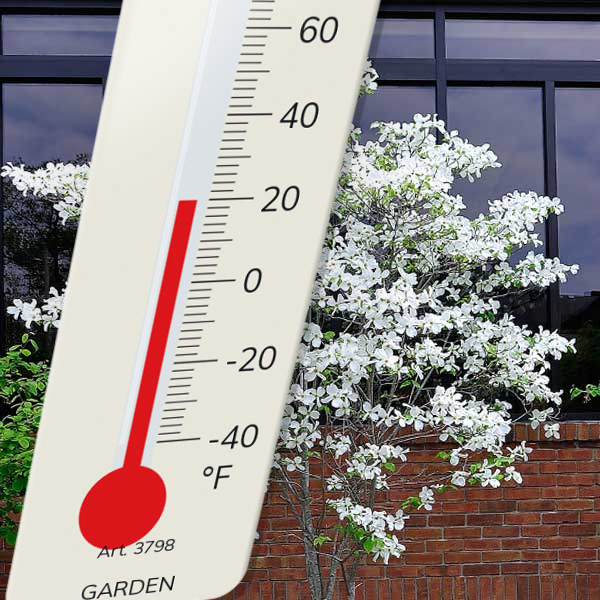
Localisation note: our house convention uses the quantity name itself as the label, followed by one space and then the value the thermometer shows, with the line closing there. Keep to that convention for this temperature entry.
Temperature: 20 °F
